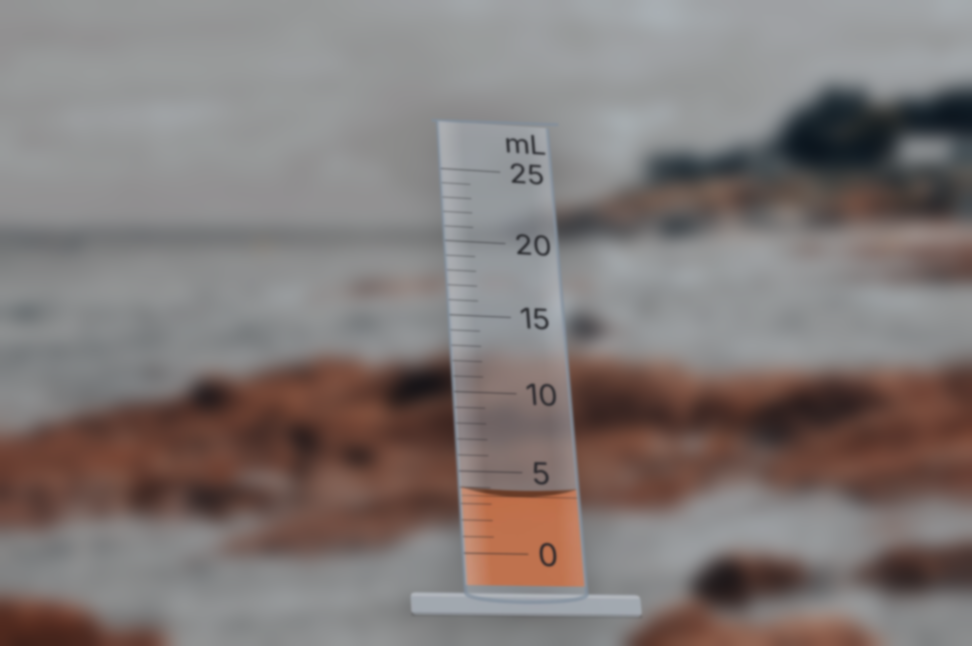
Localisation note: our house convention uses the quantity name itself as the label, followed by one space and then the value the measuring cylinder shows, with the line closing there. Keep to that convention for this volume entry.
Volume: 3.5 mL
